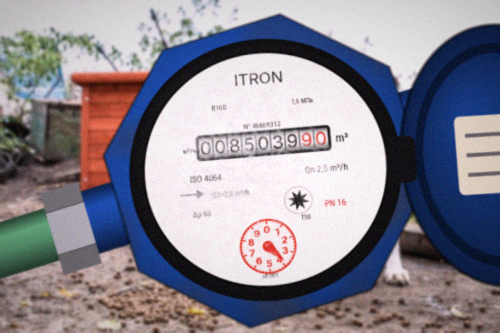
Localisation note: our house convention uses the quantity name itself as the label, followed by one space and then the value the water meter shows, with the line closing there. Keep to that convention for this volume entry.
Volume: 85039.903 m³
